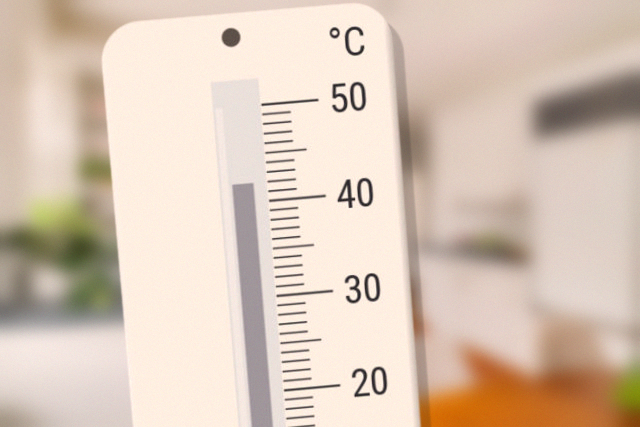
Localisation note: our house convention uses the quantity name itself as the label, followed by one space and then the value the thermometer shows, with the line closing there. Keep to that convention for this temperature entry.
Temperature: 42 °C
